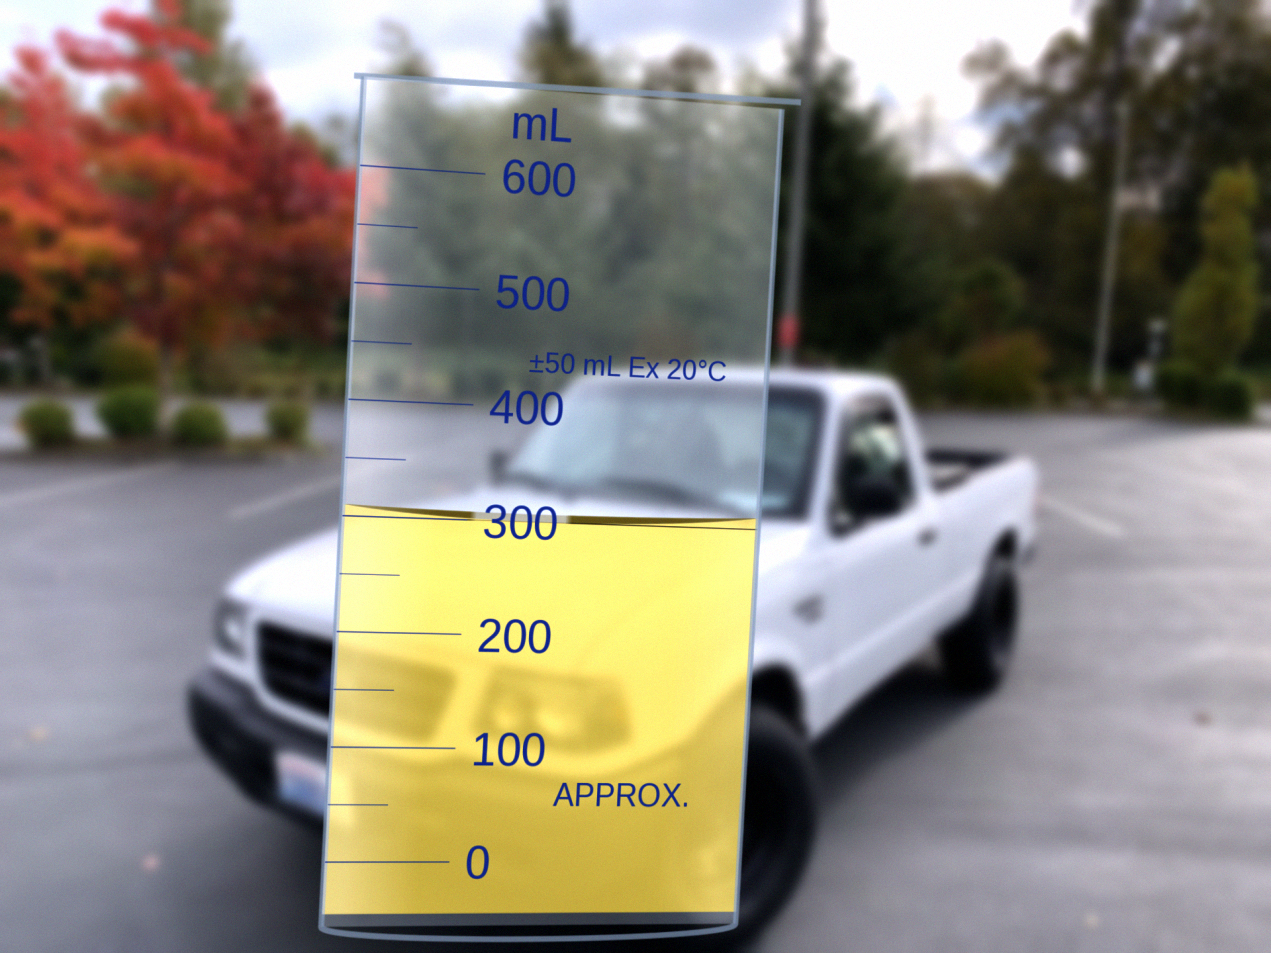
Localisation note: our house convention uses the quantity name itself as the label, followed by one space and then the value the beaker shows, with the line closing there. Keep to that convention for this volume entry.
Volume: 300 mL
